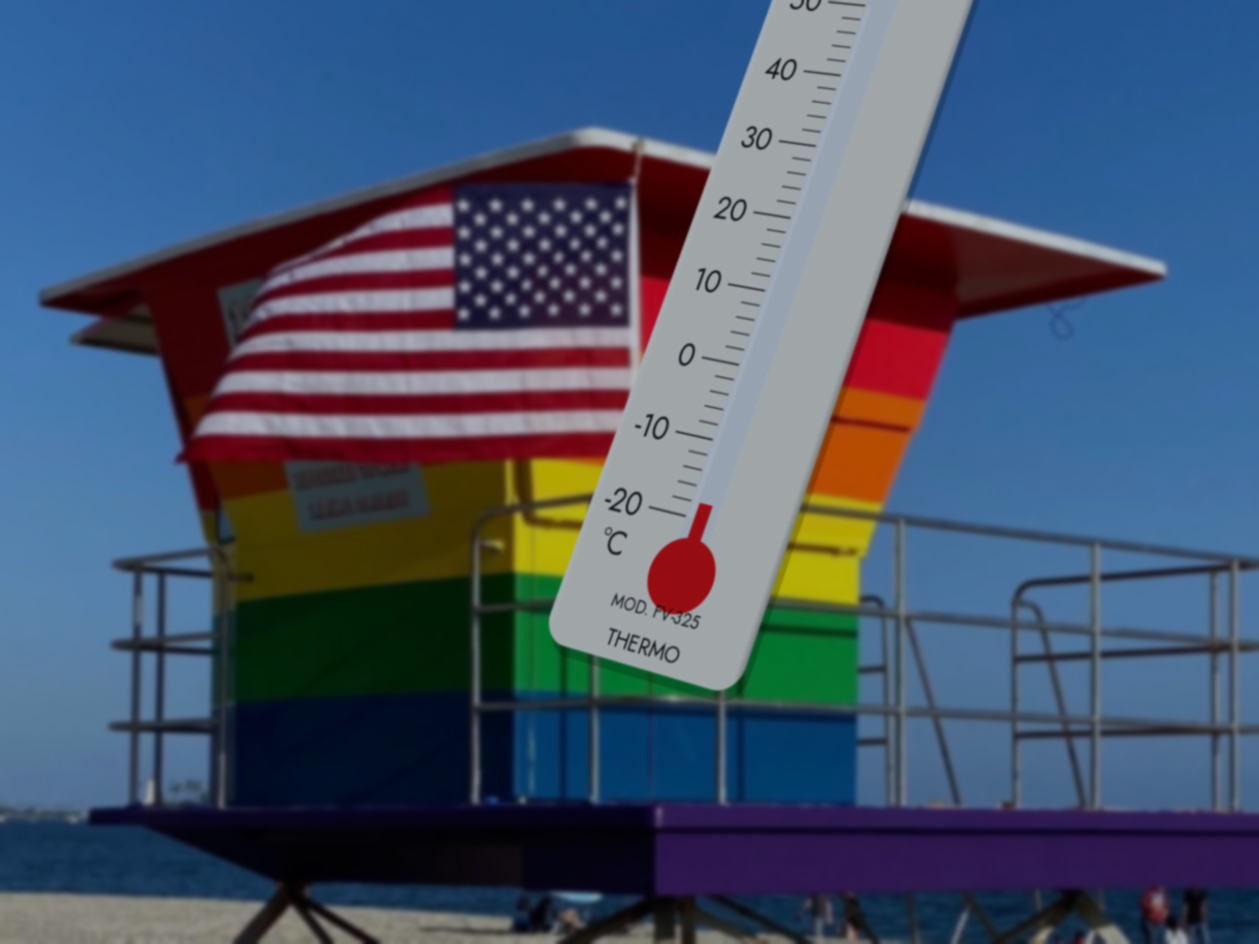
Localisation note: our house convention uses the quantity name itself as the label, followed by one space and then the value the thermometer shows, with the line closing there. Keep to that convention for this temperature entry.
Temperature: -18 °C
